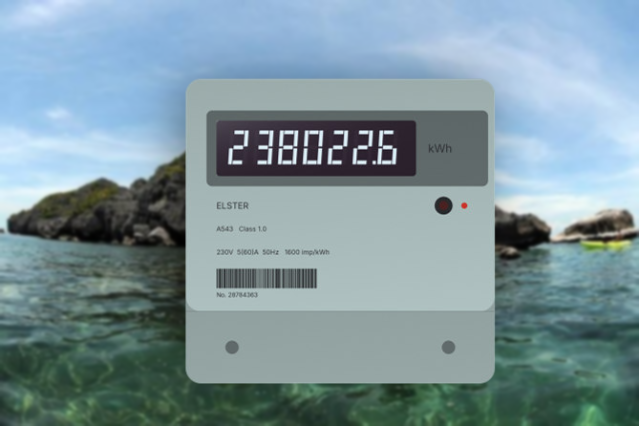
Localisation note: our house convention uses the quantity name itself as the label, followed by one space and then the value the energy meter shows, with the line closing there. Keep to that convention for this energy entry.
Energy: 238022.6 kWh
